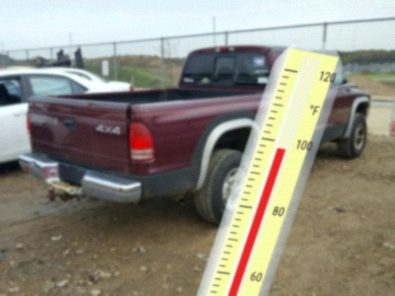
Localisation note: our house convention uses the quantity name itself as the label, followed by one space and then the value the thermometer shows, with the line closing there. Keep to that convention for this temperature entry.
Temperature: 98 °F
